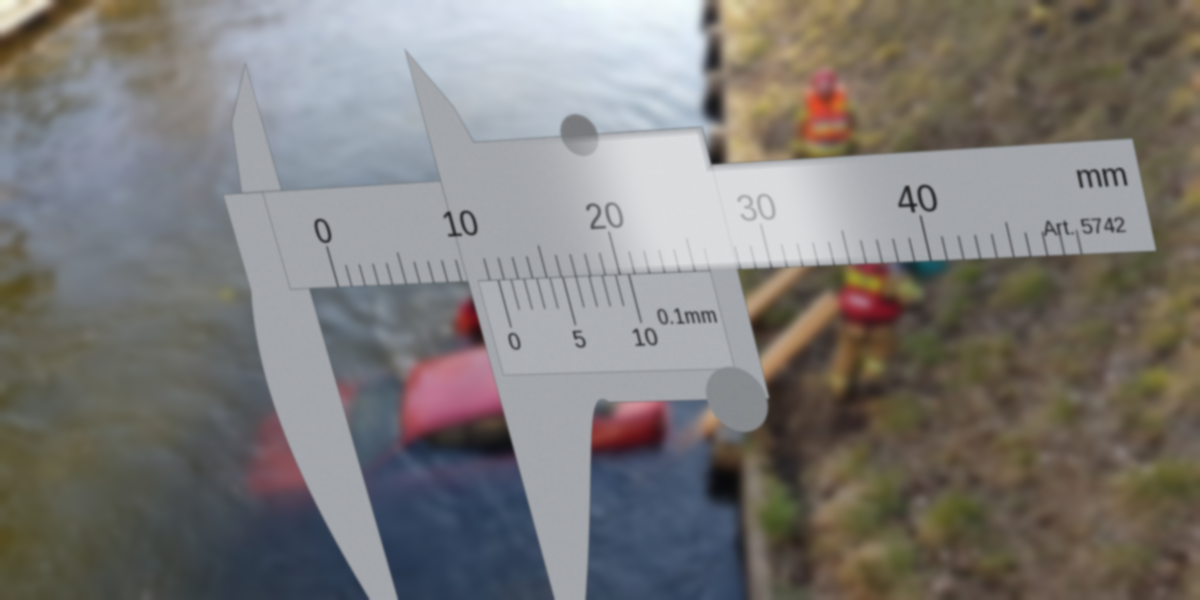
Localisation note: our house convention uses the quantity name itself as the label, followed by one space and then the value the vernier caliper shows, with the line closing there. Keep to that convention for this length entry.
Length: 11.6 mm
